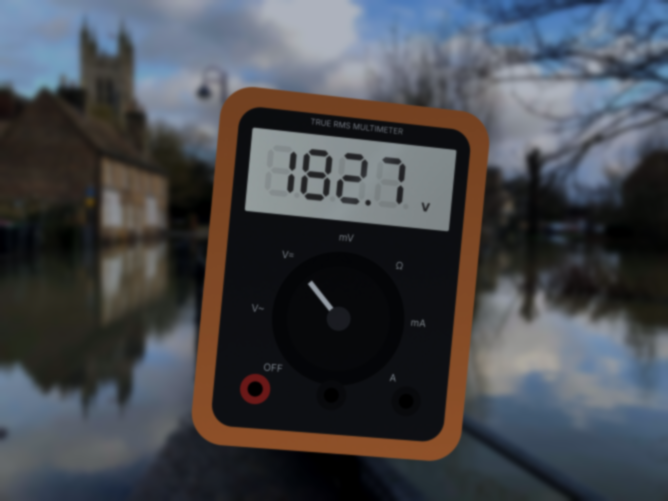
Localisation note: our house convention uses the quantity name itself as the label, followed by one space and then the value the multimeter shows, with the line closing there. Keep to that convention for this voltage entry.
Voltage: 182.7 V
